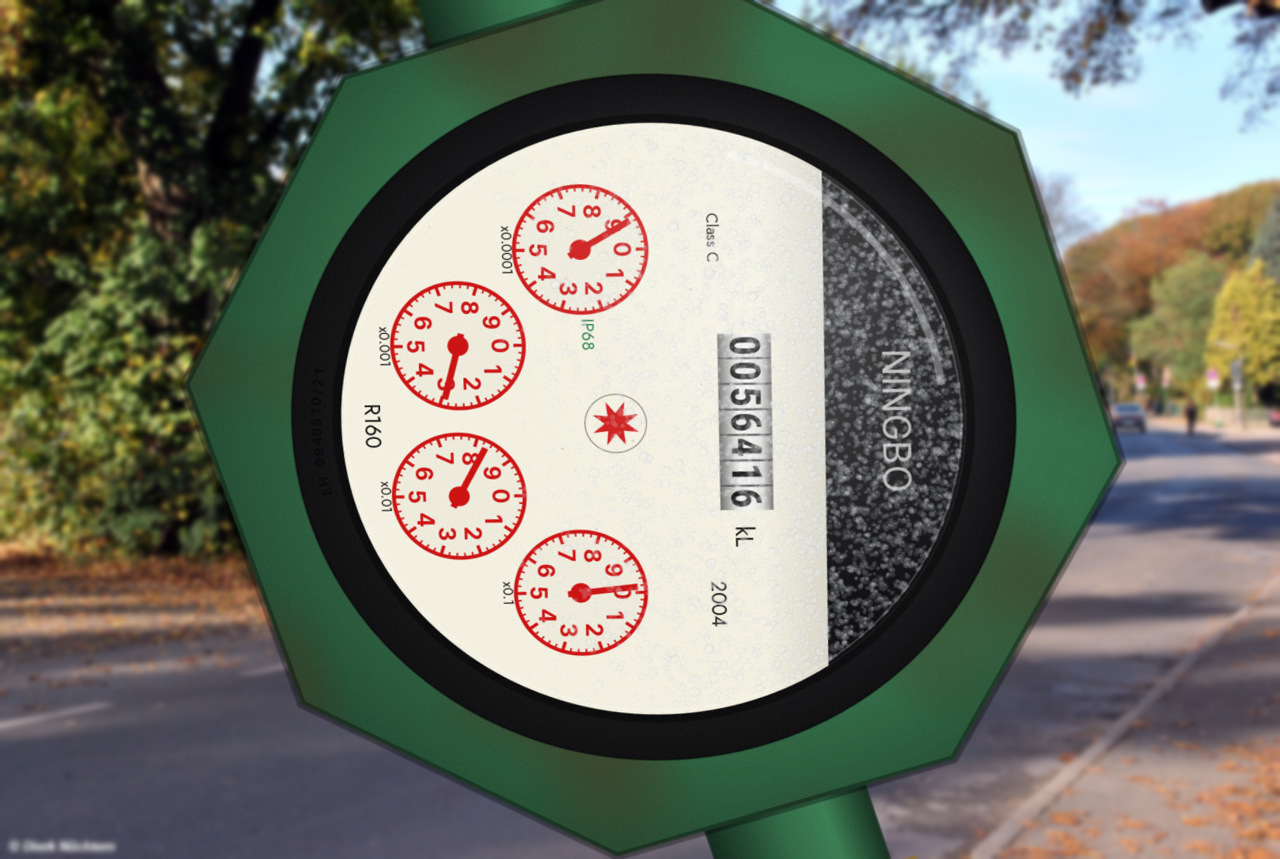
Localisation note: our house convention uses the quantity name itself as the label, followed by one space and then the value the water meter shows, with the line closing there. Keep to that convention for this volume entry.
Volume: 56415.9829 kL
